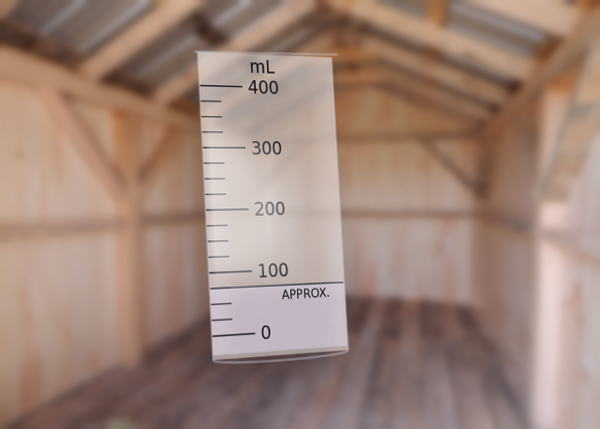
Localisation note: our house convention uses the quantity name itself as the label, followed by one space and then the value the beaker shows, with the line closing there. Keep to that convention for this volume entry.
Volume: 75 mL
